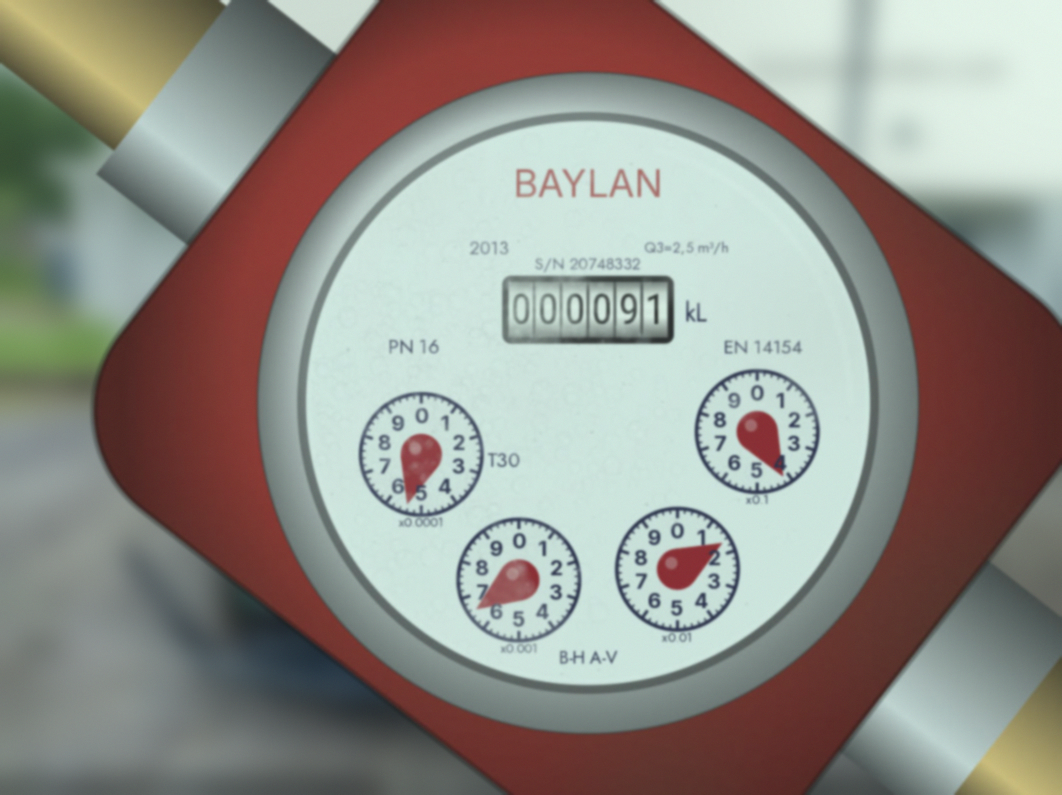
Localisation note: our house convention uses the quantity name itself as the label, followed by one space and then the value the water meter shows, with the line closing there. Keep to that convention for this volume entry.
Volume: 91.4165 kL
